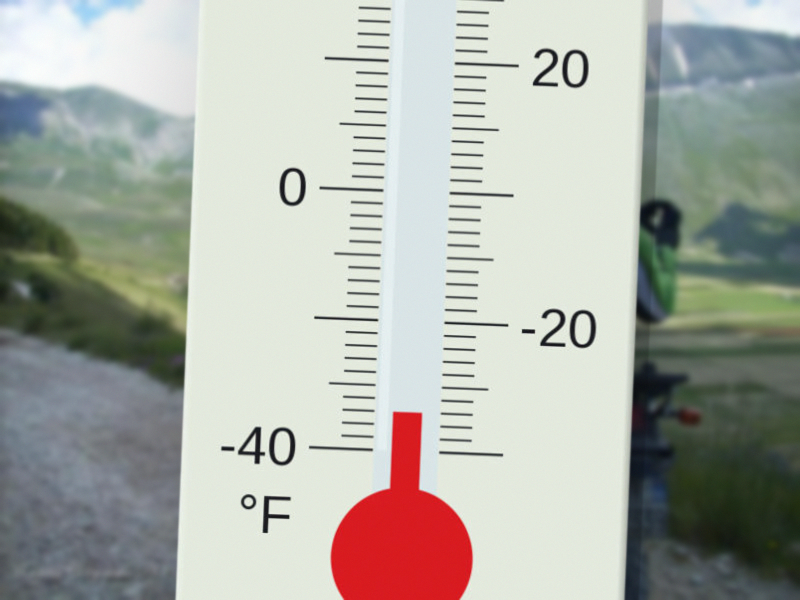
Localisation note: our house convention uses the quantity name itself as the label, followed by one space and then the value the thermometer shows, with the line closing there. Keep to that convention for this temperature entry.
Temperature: -34 °F
